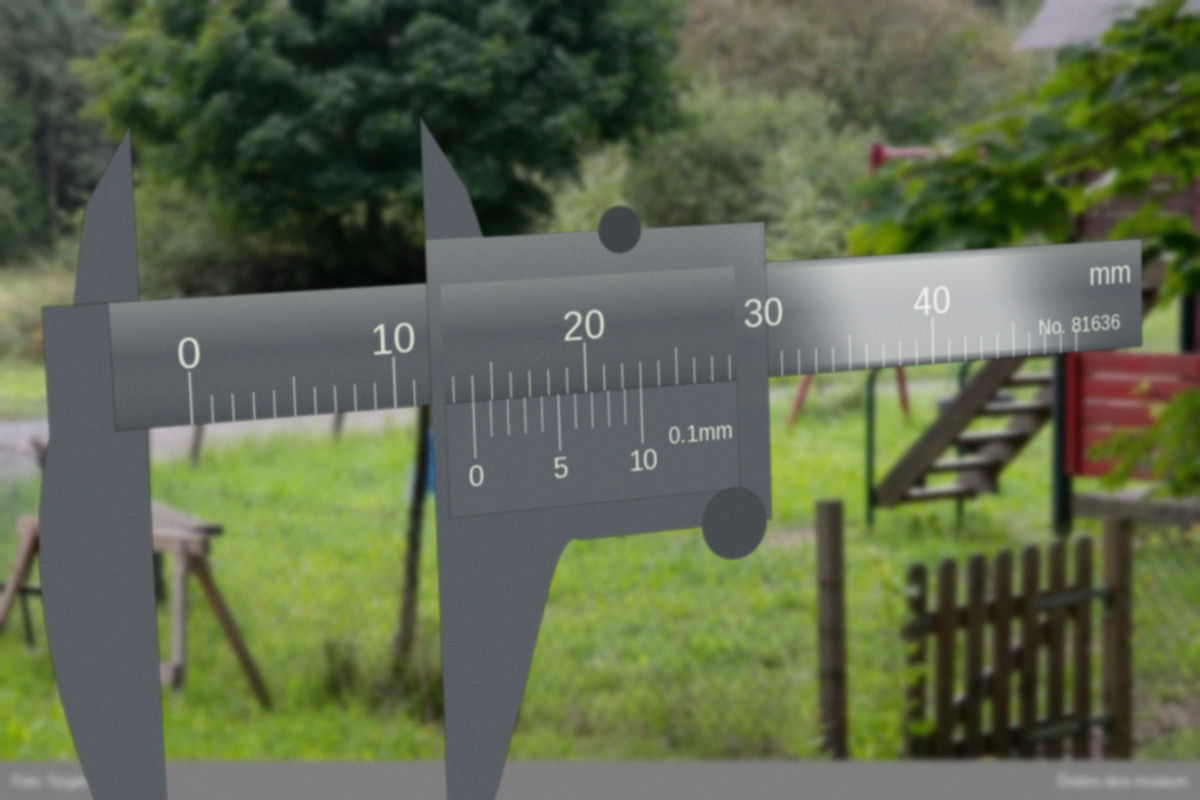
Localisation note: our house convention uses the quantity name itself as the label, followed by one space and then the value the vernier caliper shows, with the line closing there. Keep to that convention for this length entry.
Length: 14.0 mm
